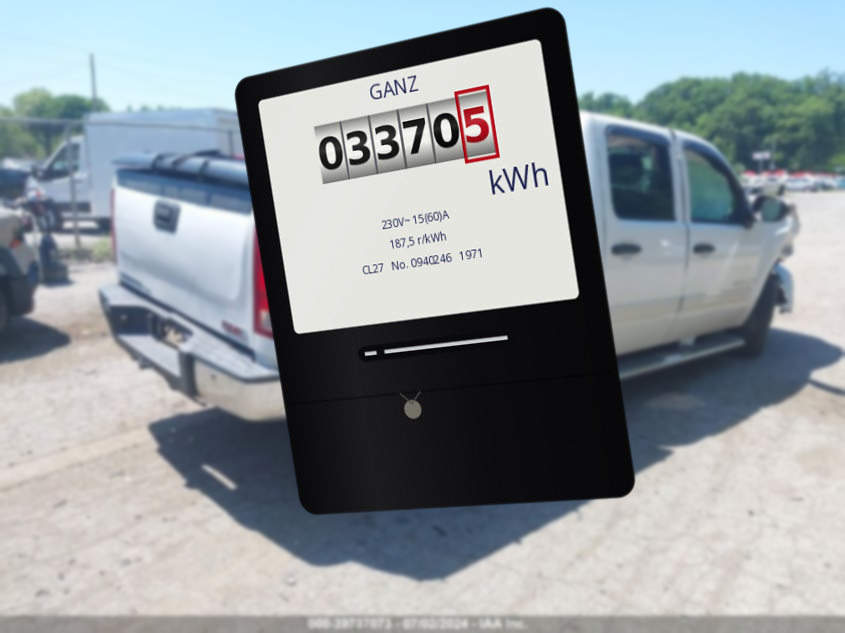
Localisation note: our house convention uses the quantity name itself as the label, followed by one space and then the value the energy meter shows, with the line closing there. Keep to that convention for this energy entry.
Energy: 3370.5 kWh
